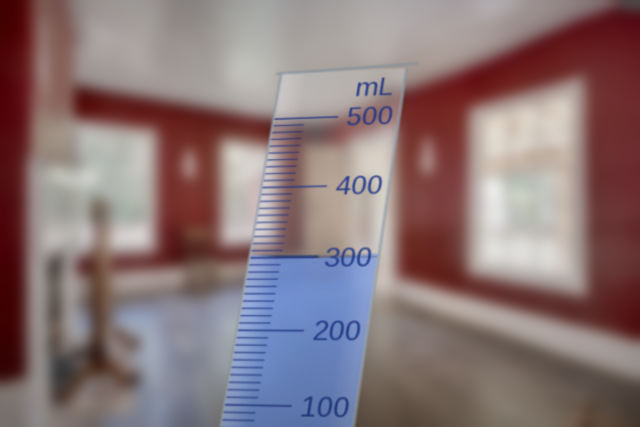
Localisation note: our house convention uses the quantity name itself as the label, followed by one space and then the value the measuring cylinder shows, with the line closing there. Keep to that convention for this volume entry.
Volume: 300 mL
